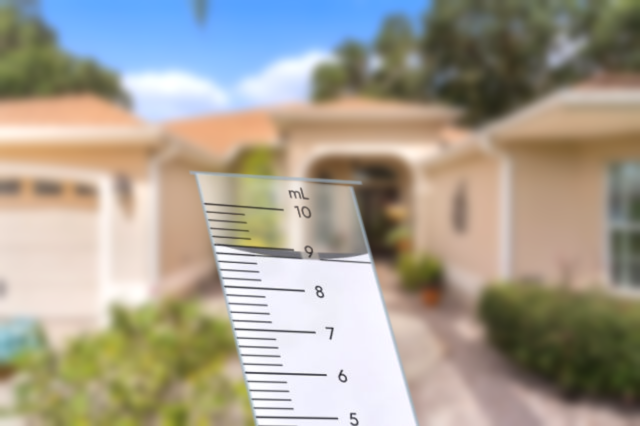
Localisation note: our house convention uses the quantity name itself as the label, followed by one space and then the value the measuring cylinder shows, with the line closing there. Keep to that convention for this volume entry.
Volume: 8.8 mL
